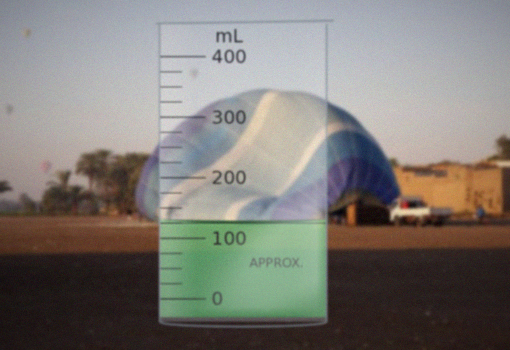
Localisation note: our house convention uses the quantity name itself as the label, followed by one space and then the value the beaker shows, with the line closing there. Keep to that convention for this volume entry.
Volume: 125 mL
